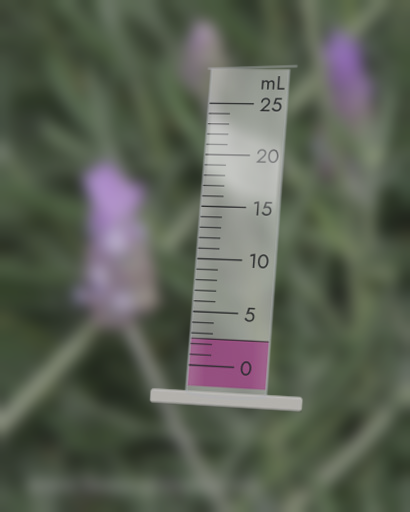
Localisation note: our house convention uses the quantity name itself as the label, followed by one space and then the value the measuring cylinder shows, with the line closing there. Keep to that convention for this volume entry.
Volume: 2.5 mL
